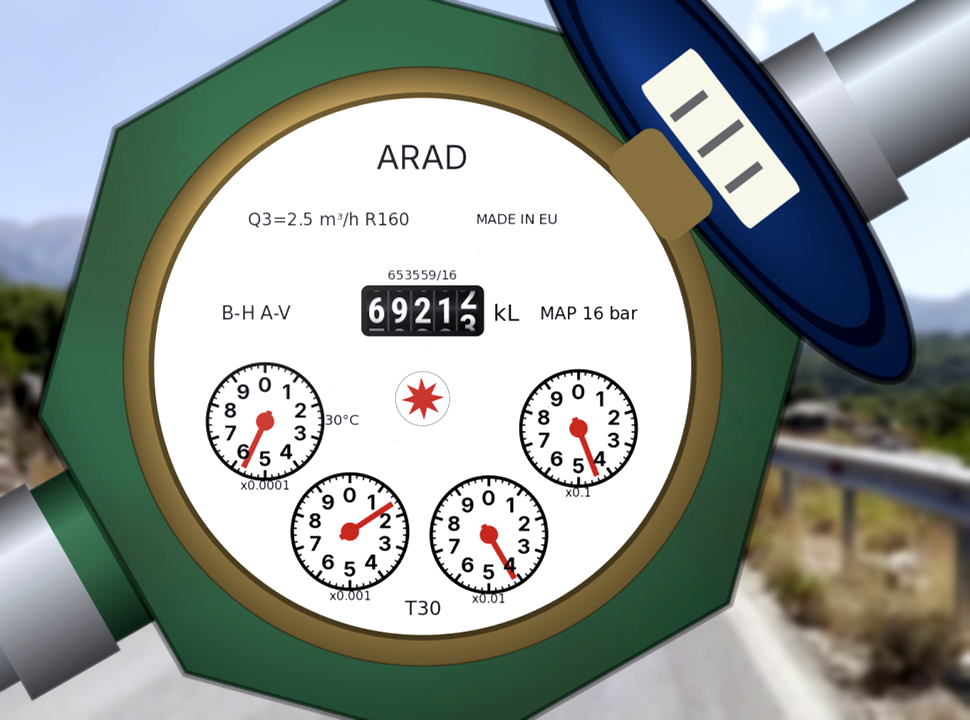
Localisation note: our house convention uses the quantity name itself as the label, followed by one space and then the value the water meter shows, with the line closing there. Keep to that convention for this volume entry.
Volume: 69212.4415 kL
